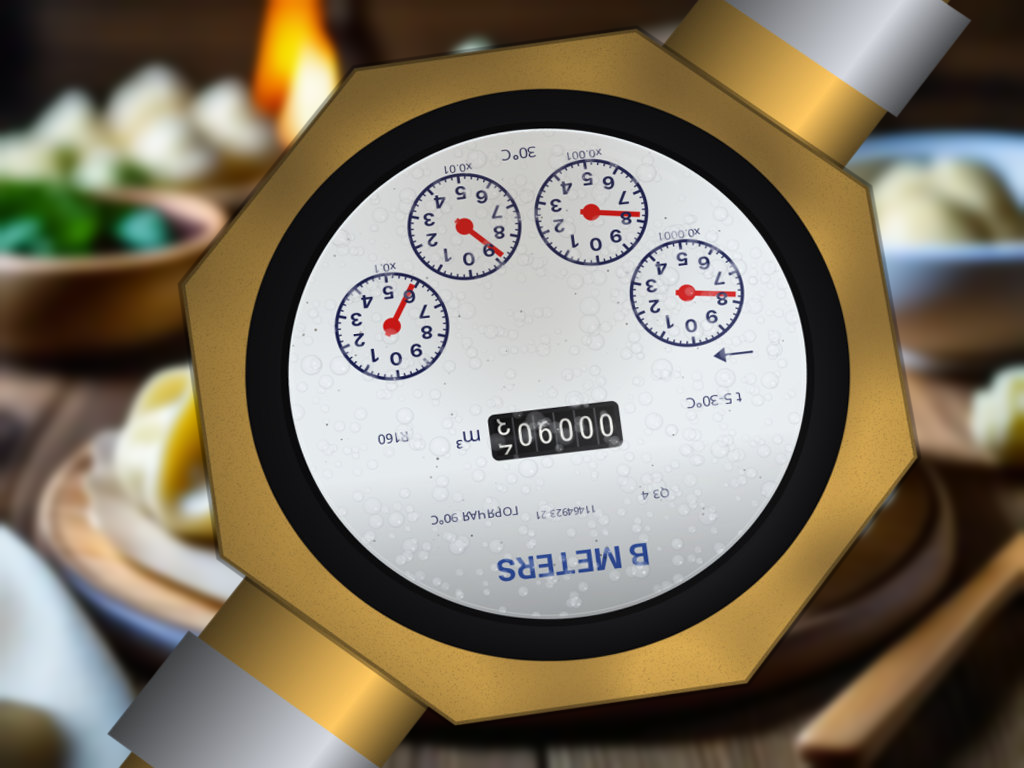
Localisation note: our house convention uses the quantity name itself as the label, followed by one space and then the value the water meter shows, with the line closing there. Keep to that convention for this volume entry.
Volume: 902.5877 m³
